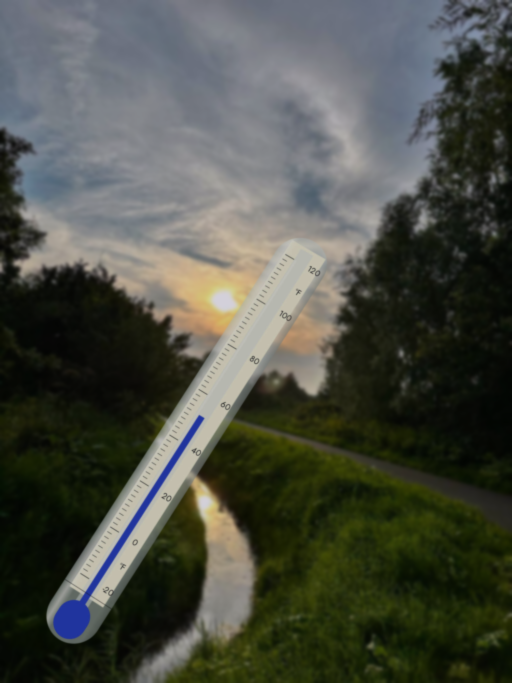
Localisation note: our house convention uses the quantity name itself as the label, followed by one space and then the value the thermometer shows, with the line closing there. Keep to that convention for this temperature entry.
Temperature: 52 °F
